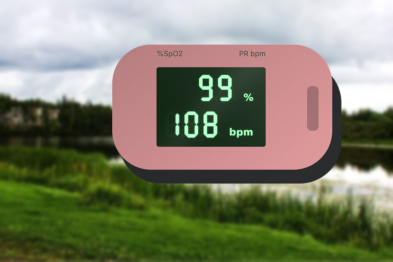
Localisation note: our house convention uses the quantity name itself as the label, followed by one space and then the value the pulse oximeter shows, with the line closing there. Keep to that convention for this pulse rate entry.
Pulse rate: 108 bpm
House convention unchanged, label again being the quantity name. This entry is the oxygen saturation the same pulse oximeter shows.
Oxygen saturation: 99 %
